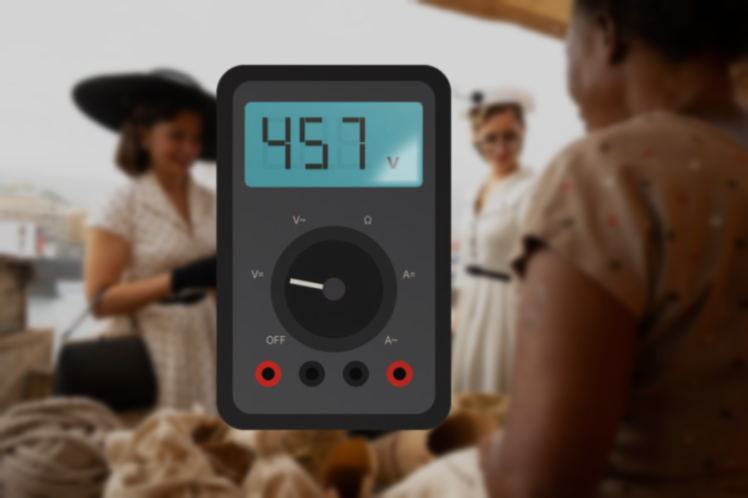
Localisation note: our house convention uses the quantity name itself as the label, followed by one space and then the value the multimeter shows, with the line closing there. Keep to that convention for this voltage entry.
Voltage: 457 V
